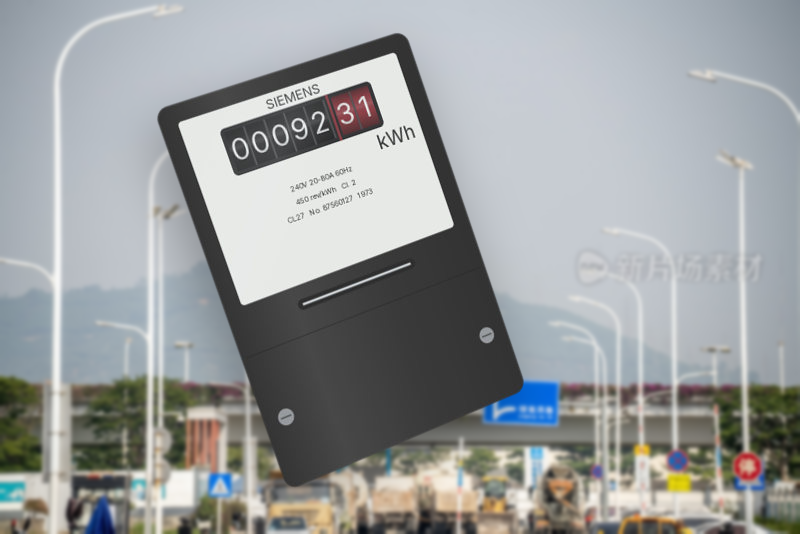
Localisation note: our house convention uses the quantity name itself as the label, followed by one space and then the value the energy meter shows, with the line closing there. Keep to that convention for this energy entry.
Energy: 92.31 kWh
